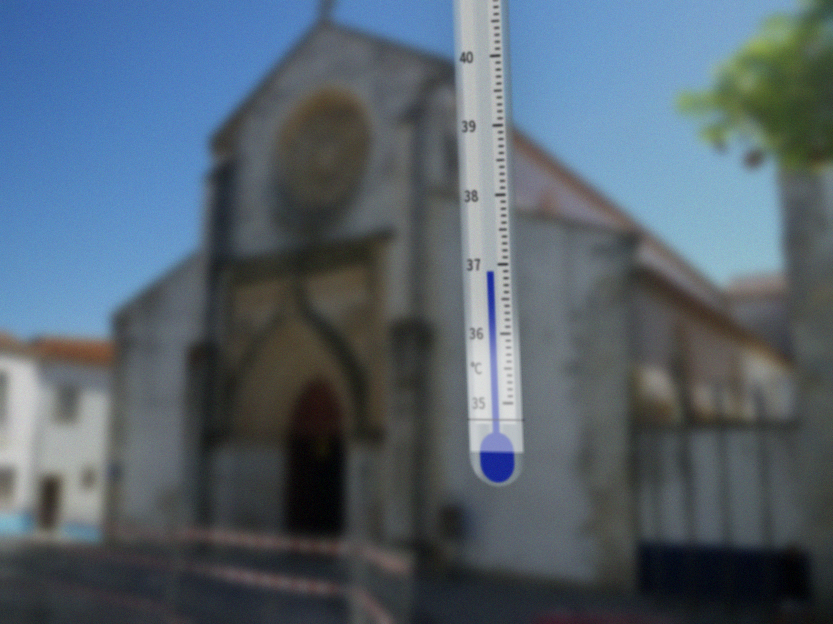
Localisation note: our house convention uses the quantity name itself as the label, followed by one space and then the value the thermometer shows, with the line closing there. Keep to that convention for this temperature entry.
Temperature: 36.9 °C
